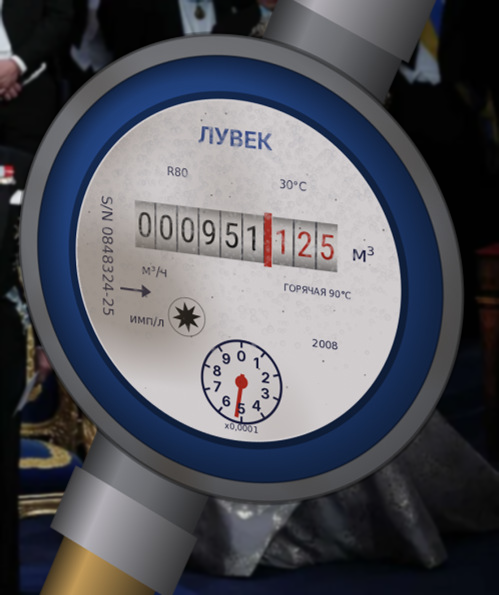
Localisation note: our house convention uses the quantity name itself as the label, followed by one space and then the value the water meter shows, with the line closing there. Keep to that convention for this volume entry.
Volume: 951.1255 m³
